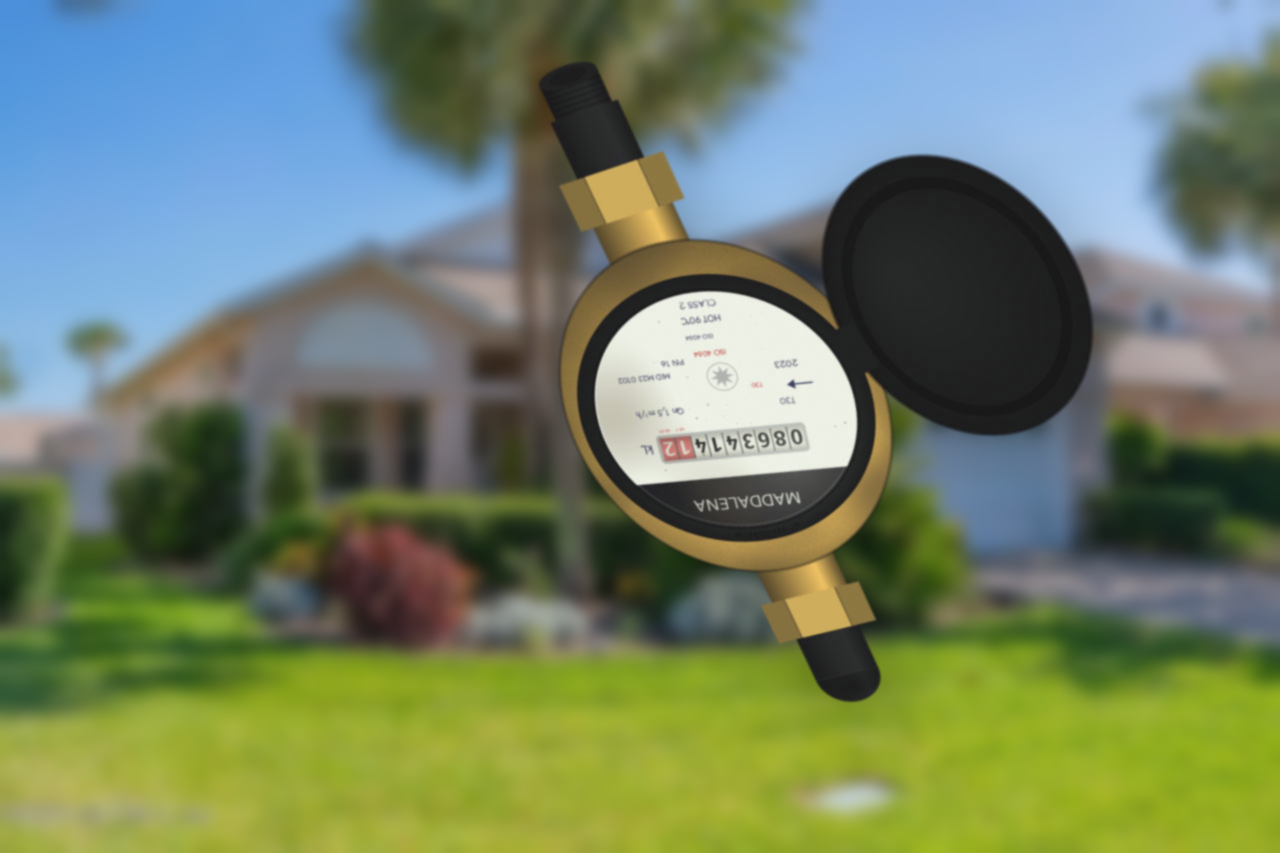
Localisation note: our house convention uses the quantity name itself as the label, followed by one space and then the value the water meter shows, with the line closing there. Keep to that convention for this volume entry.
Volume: 863414.12 kL
